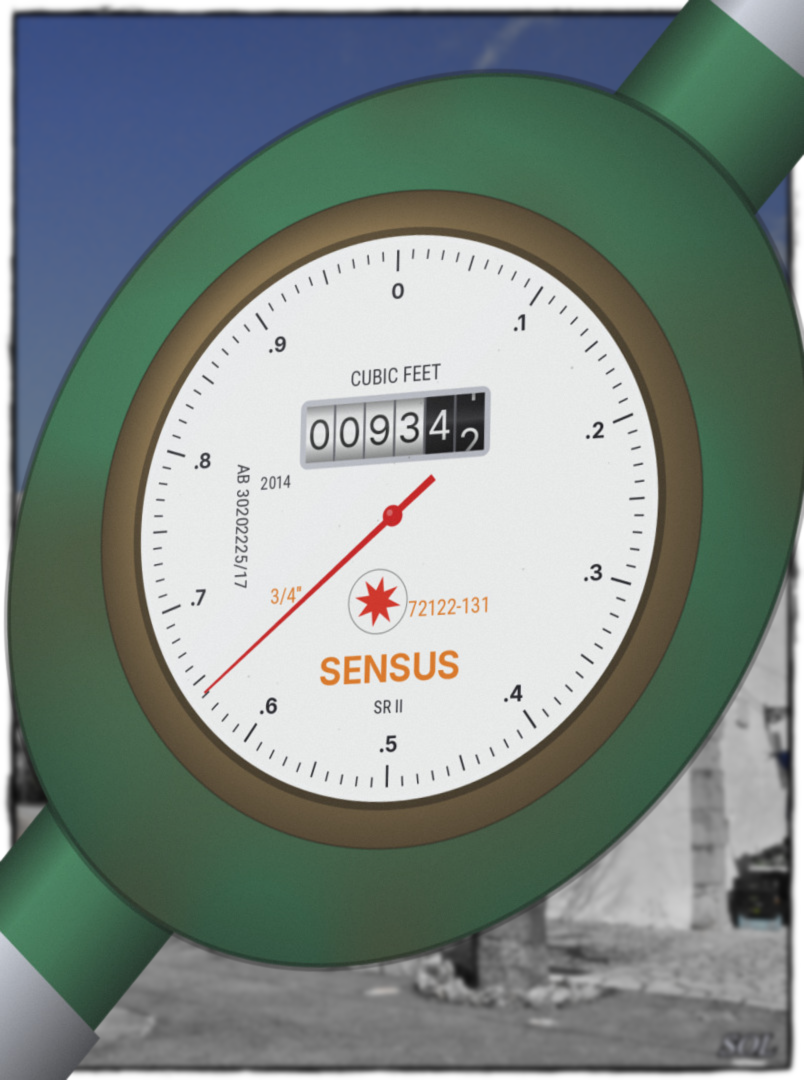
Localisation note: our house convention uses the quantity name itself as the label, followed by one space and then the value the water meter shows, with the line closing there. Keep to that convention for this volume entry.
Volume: 9341.64 ft³
